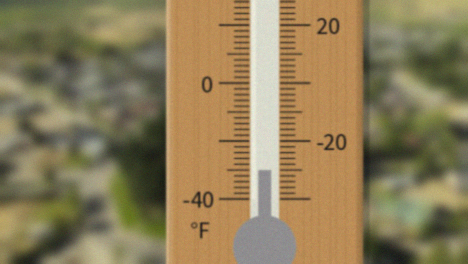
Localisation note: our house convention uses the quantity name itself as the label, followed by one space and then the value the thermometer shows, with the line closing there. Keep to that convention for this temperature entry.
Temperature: -30 °F
